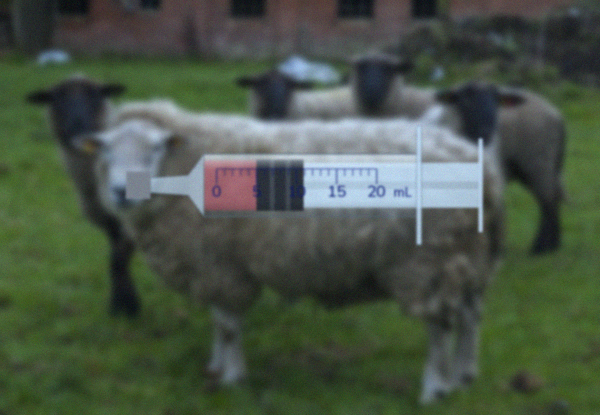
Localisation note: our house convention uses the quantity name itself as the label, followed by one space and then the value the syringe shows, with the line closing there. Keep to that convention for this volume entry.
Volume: 5 mL
